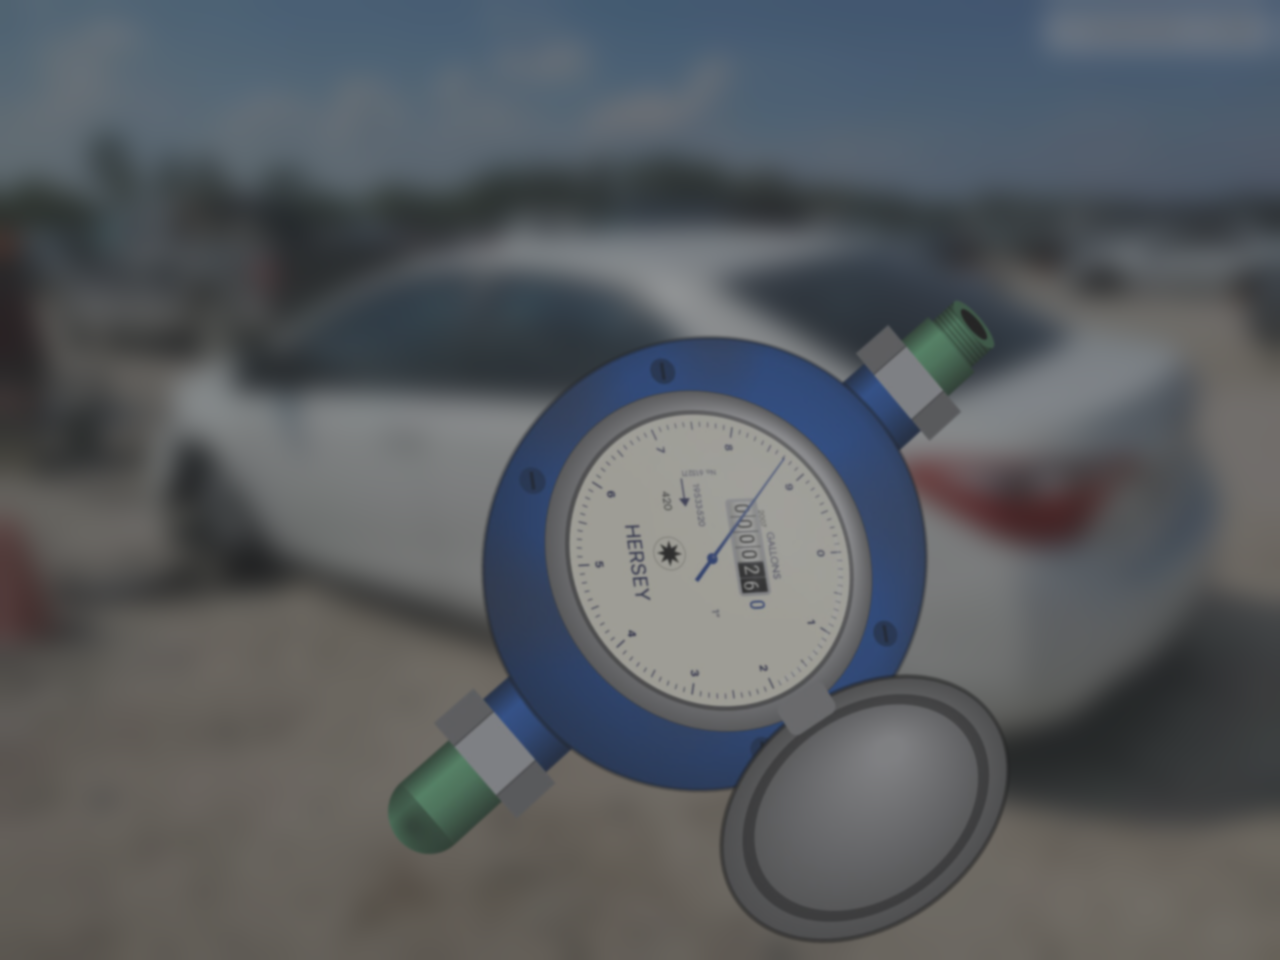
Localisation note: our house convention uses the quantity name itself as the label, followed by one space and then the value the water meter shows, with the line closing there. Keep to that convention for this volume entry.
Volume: 258.7 gal
